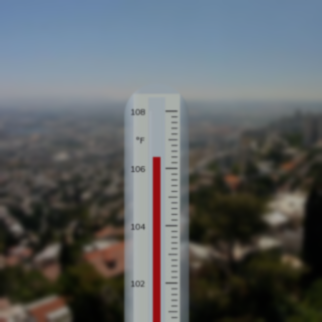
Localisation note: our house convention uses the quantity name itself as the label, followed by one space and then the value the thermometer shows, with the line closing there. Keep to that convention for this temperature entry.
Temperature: 106.4 °F
